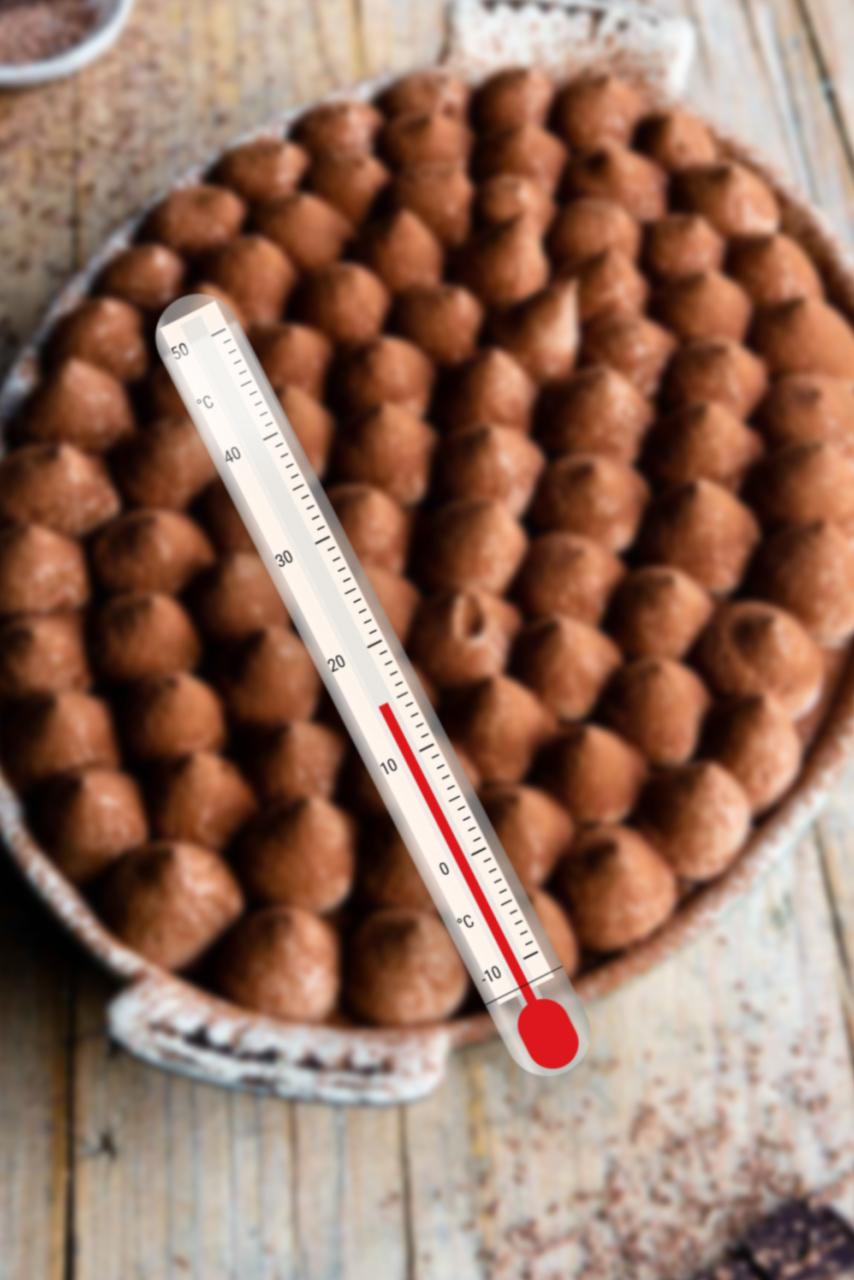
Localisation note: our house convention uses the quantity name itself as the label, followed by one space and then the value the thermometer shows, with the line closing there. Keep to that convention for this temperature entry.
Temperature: 15 °C
